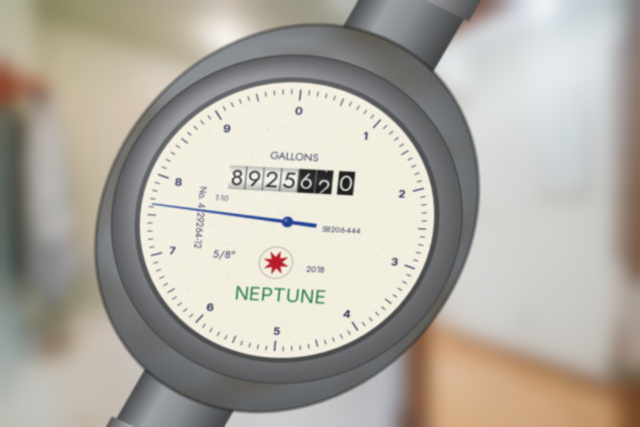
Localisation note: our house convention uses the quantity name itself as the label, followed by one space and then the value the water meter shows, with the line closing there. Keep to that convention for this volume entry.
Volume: 8925617.6 gal
